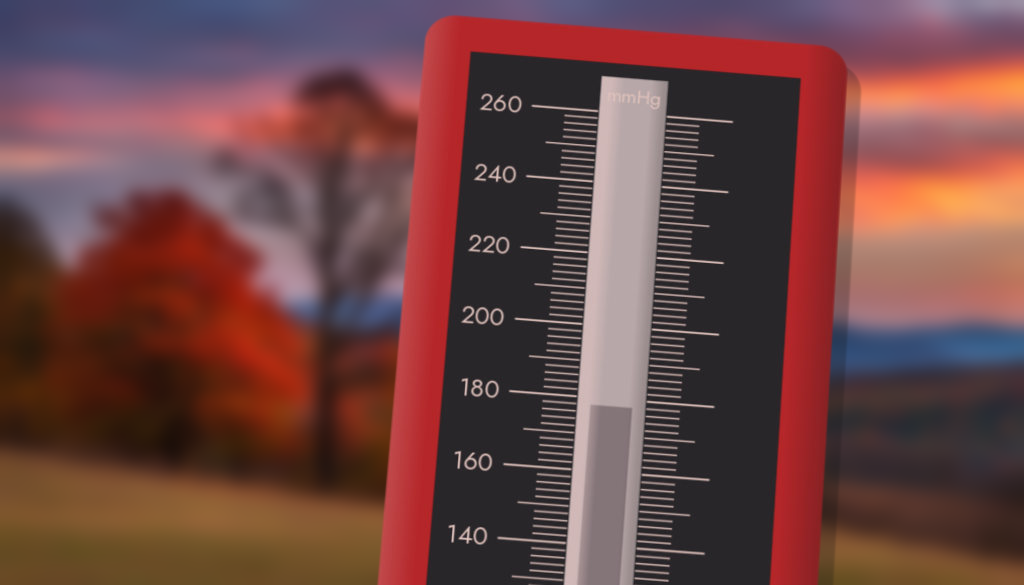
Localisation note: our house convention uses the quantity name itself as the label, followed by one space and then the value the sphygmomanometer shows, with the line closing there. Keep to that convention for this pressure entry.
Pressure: 178 mmHg
